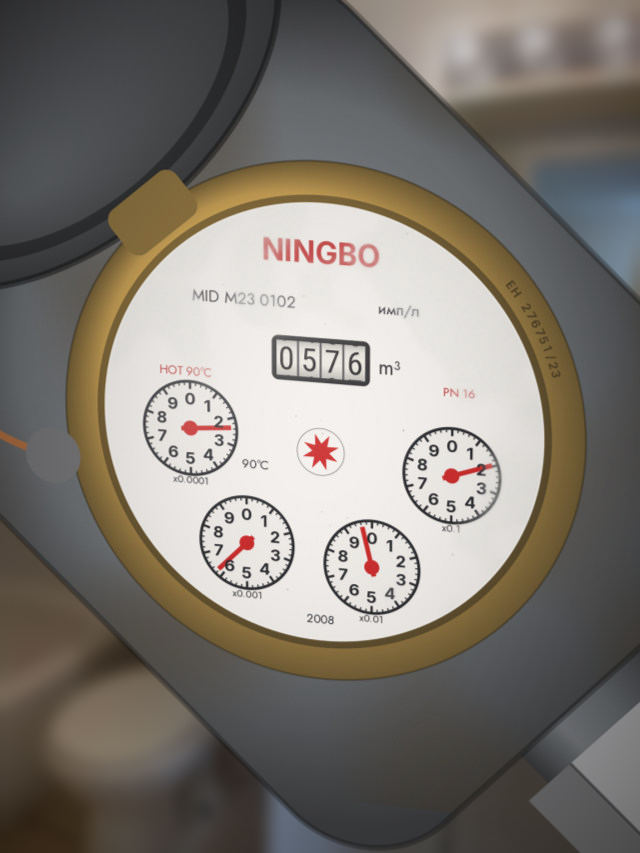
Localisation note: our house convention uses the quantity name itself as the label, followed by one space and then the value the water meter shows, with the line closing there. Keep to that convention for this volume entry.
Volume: 576.1962 m³
